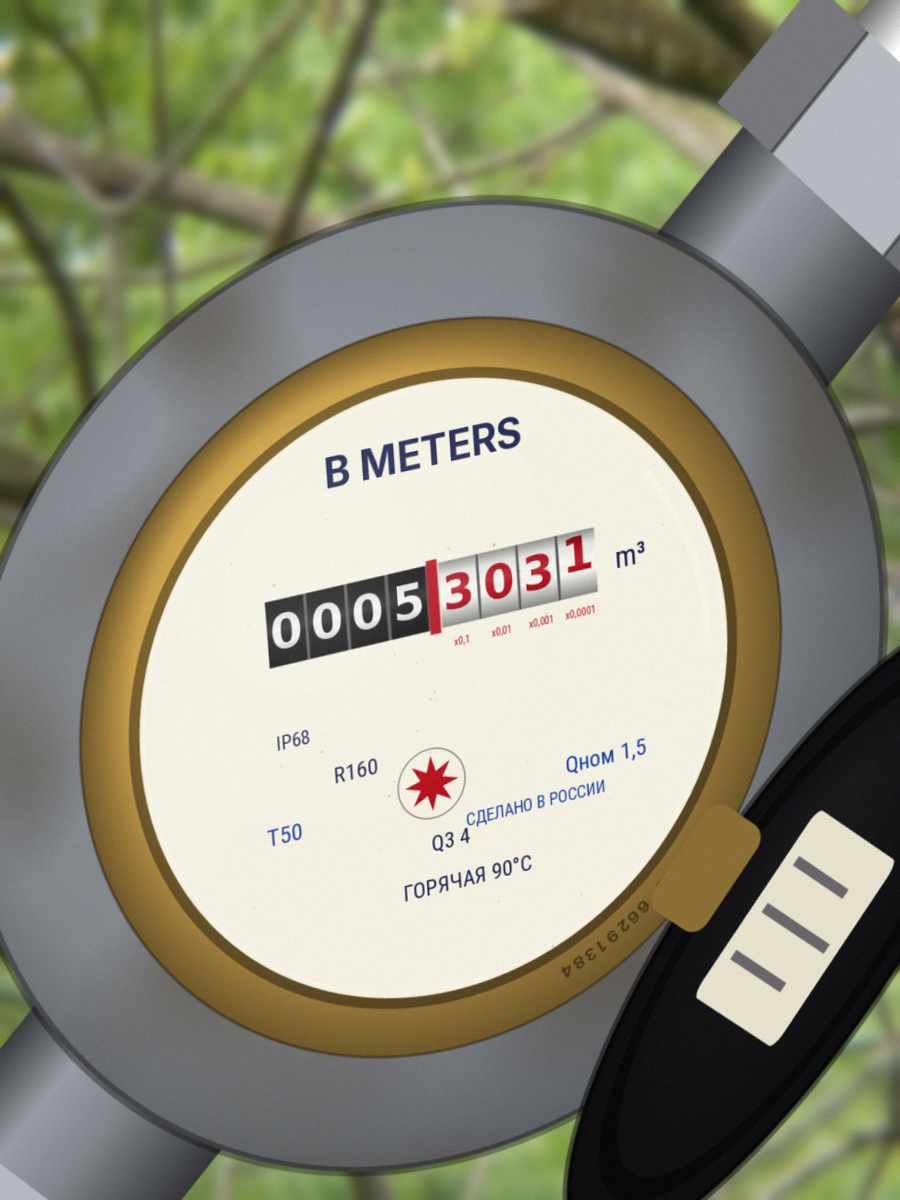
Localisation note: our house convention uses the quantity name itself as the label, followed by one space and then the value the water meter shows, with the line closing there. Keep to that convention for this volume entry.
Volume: 5.3031 m³
